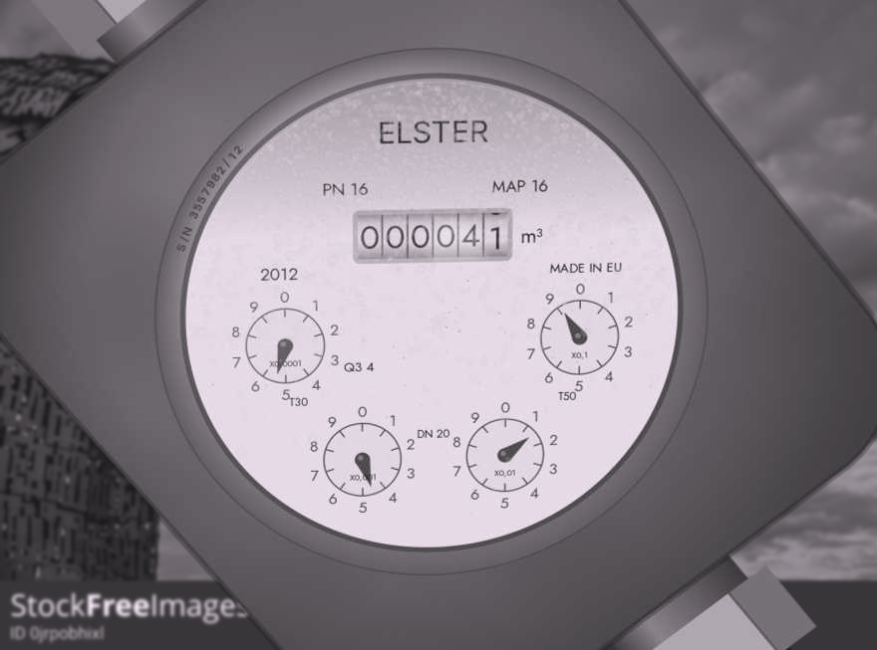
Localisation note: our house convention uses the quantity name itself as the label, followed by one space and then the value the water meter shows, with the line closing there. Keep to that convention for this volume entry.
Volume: 40.9145 m³
